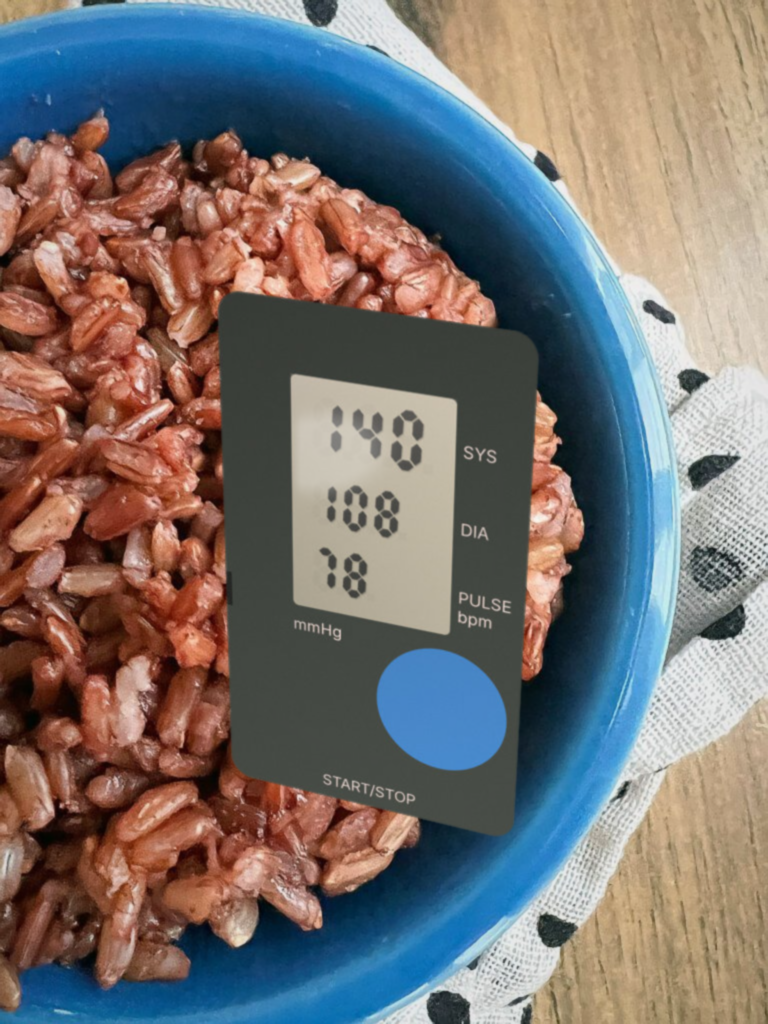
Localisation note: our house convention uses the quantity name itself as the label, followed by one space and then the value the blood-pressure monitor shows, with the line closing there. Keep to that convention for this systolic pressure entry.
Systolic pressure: 140 mmHg
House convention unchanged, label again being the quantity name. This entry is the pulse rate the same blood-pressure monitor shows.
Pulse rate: 78 bpm
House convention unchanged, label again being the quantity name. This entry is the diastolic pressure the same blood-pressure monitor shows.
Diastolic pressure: 108 mmHg
